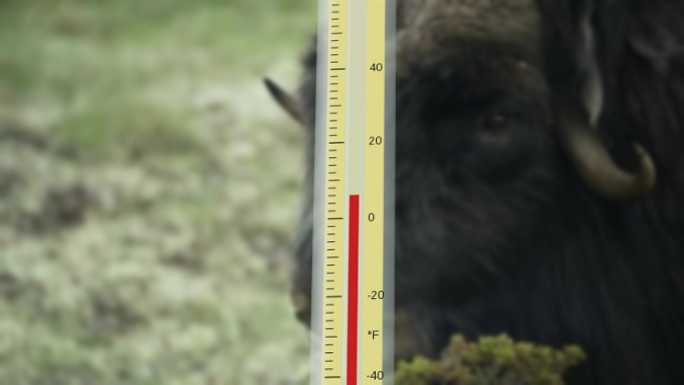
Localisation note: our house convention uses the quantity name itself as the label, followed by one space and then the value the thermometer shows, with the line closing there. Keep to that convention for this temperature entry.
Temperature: 6 °F
